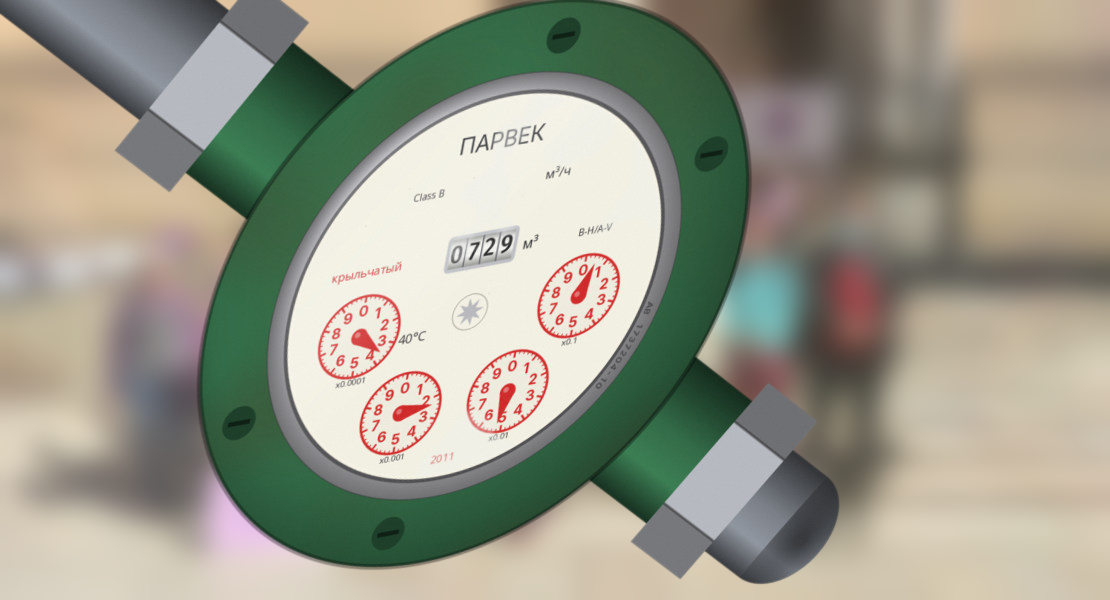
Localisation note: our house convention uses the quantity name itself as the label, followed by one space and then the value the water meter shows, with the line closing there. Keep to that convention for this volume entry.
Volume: 729.0523 m³
